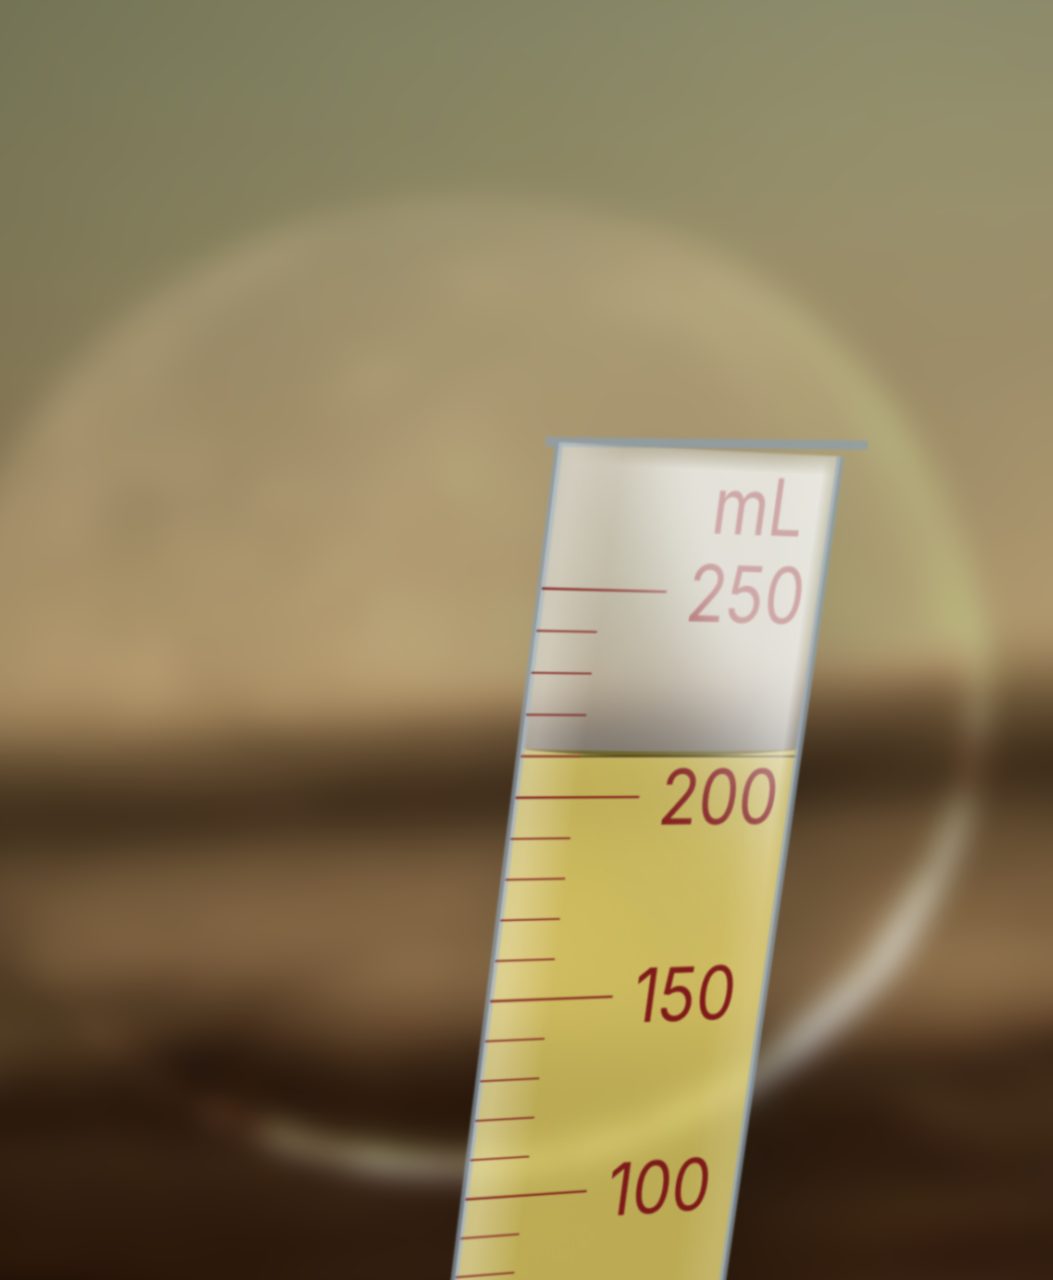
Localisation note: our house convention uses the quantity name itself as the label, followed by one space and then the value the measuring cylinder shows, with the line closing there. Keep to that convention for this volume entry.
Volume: 210 mL
